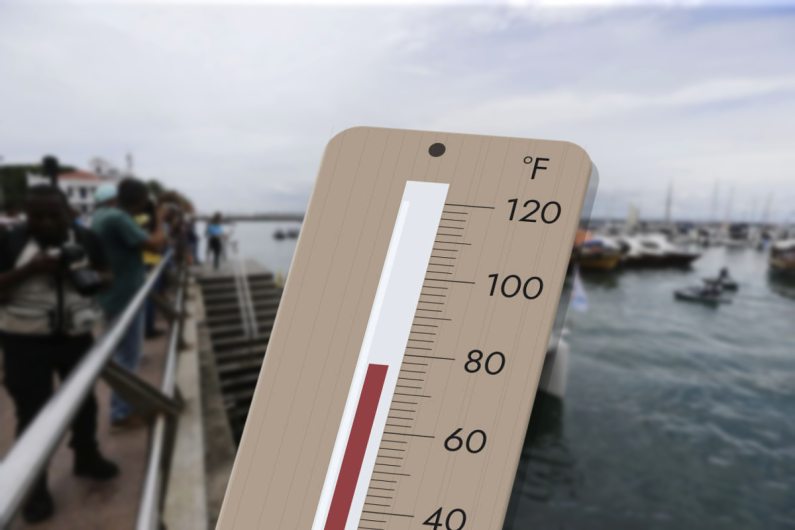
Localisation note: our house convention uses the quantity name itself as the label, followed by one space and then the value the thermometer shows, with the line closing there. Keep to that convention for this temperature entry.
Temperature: 77 °F
